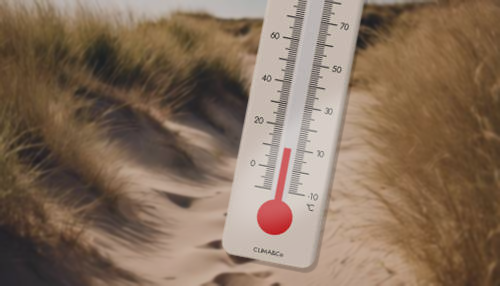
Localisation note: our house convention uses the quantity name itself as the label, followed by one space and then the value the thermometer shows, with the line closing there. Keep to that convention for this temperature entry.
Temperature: 10 °C
